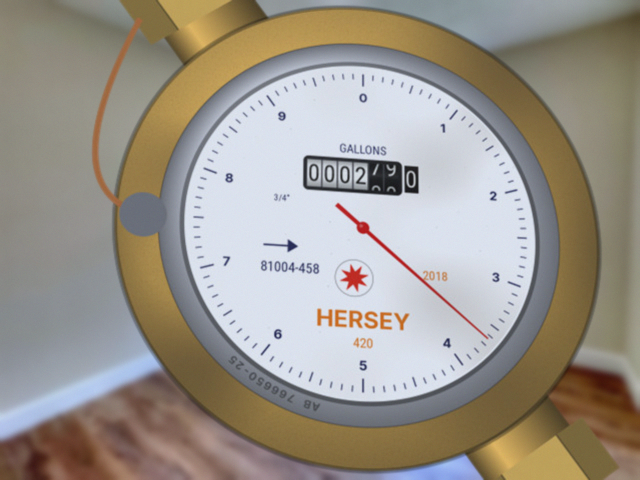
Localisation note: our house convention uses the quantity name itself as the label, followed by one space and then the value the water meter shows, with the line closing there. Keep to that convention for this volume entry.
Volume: 2793.6 gal
